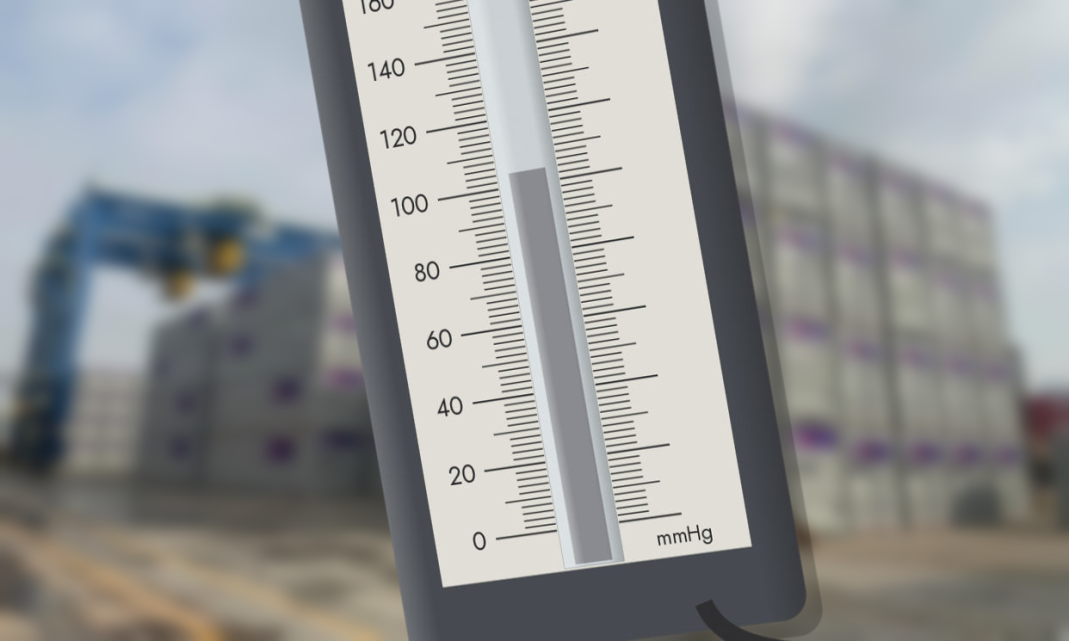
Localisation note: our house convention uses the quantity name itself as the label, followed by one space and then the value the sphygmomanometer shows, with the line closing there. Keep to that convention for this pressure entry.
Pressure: 104 mmHg
